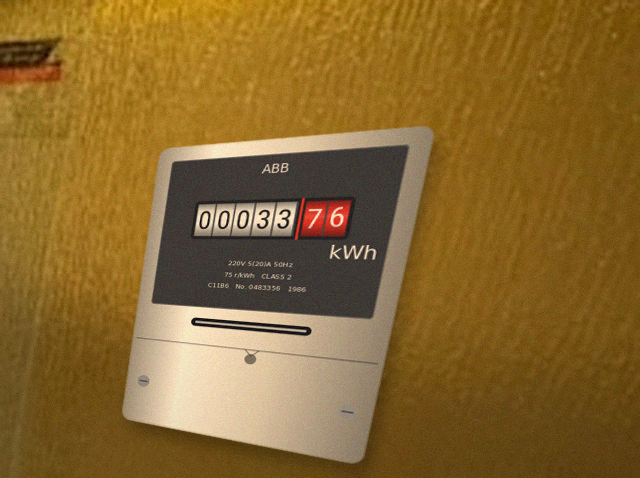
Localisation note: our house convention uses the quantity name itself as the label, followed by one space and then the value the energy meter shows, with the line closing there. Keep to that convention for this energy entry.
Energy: 33.76 kWh
